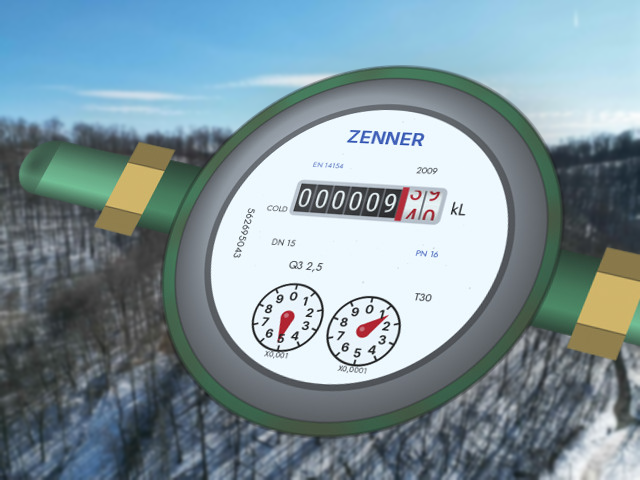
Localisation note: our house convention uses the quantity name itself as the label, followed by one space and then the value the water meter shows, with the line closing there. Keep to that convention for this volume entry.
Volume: 9.3951 kL
